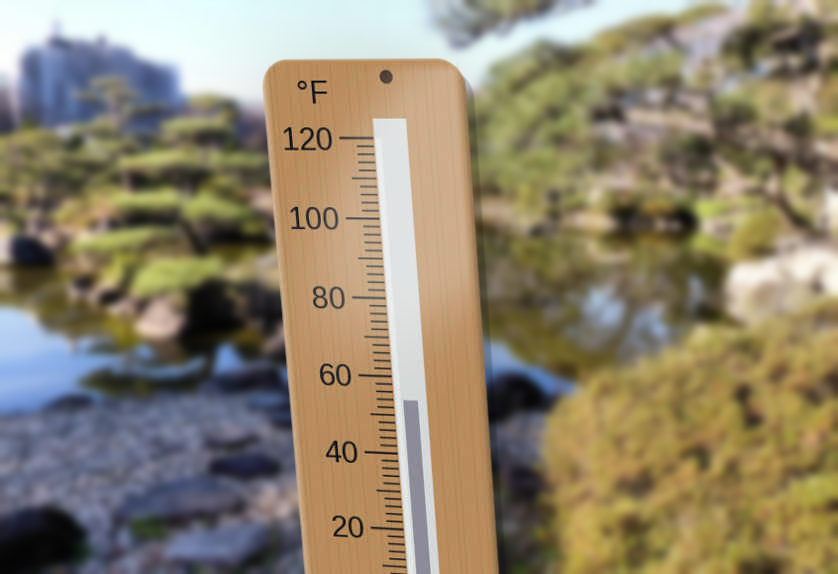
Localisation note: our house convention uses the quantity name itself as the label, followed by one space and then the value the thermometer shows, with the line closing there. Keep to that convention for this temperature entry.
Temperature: 54 °F
